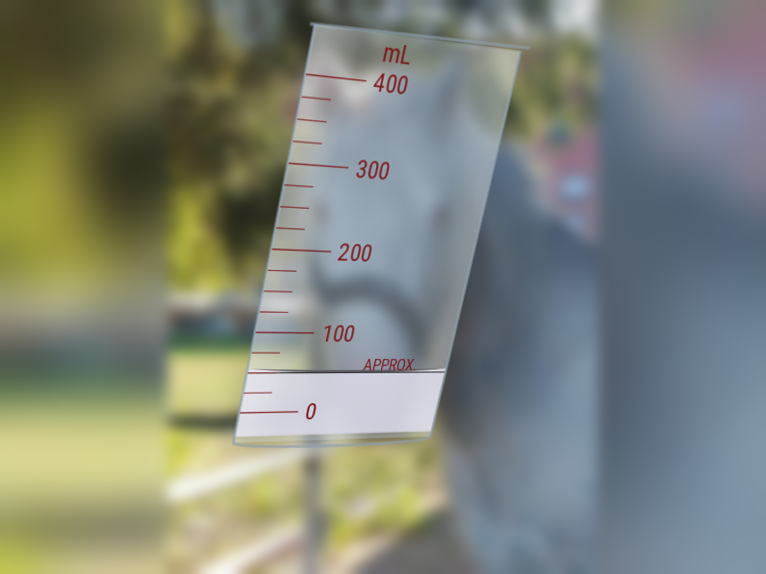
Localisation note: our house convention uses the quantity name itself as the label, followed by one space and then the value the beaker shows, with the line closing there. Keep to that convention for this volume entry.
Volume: 50 mL
